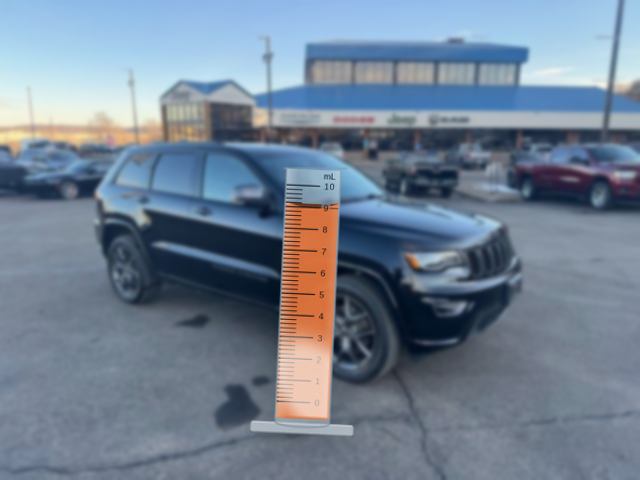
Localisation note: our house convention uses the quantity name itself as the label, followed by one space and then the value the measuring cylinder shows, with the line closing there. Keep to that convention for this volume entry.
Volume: 9 mL
